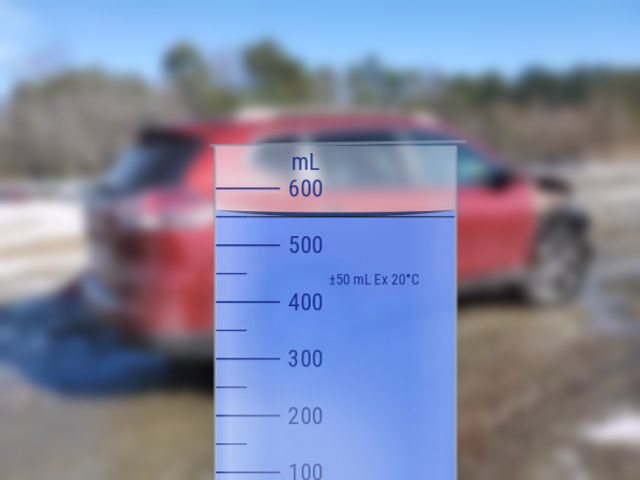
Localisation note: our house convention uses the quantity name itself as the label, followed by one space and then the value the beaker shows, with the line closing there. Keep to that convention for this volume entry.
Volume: 550 mL
